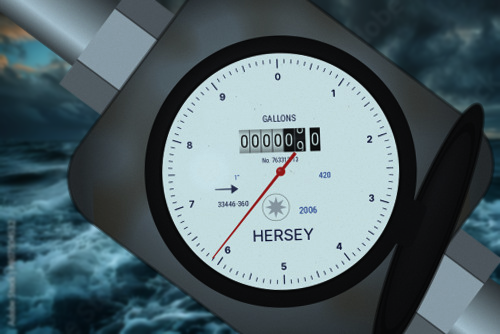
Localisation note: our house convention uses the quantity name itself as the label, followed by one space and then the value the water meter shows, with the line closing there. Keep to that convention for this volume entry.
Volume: 86.1 gal
